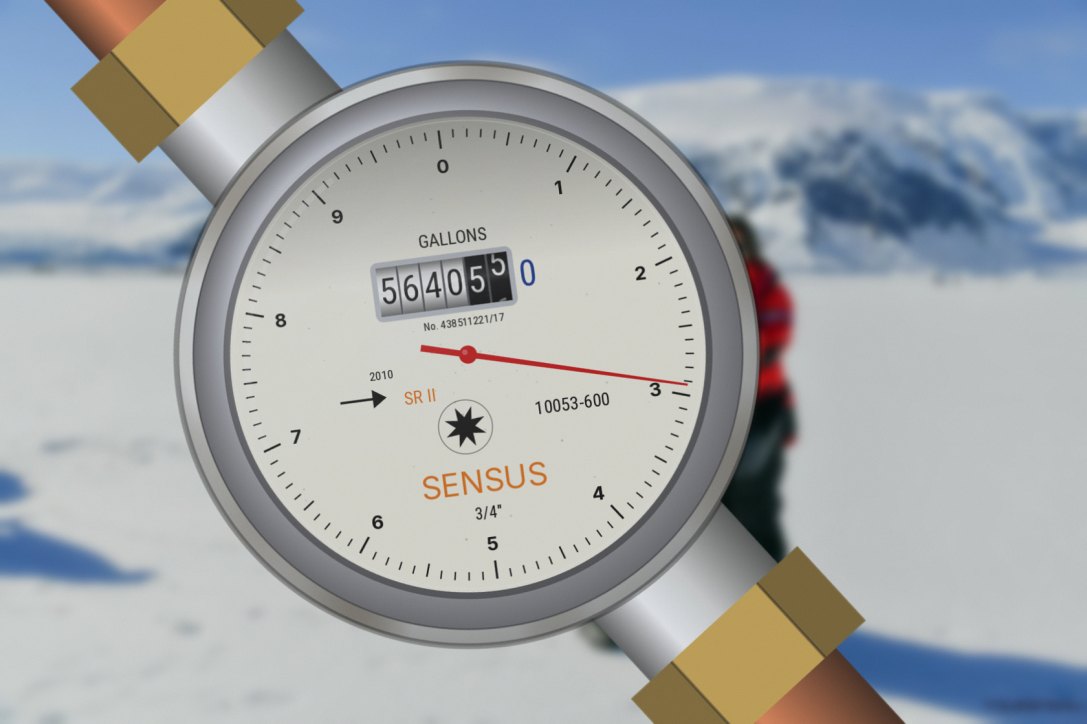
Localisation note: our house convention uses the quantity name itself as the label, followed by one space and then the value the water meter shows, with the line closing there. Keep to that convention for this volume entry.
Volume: 5640552.9 gal
